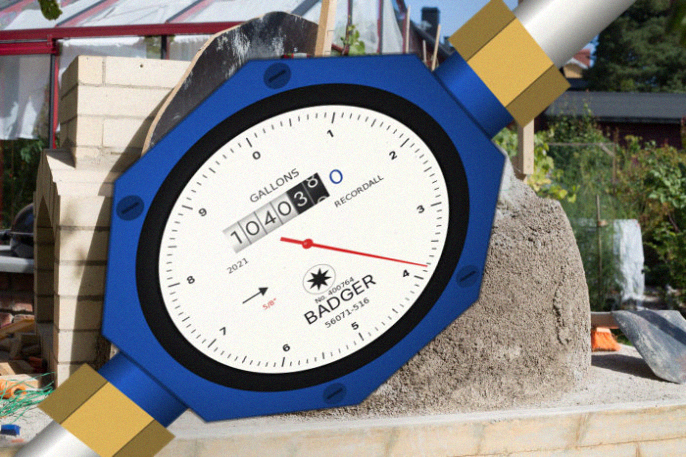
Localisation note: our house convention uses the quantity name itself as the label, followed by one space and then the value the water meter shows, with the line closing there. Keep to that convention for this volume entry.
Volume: 1040383.8 gal
